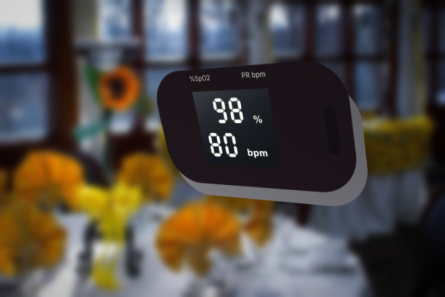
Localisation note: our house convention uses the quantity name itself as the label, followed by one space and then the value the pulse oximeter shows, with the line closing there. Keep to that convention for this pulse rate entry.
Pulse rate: 80 bpm
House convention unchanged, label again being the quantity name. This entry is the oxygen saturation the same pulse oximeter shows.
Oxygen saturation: 98 %
